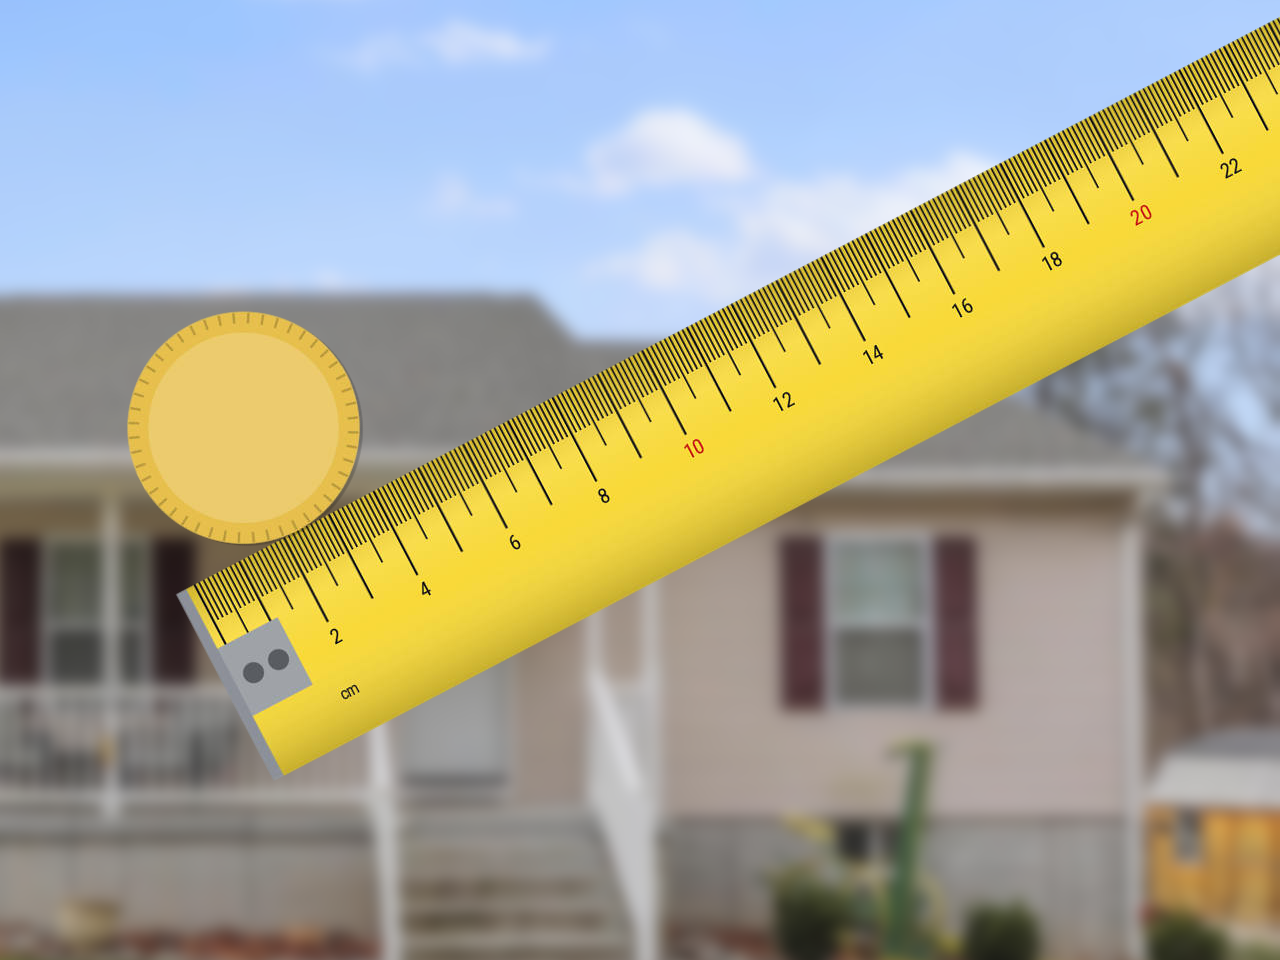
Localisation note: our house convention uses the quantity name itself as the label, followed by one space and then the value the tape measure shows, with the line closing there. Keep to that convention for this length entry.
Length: 4.6 cm
